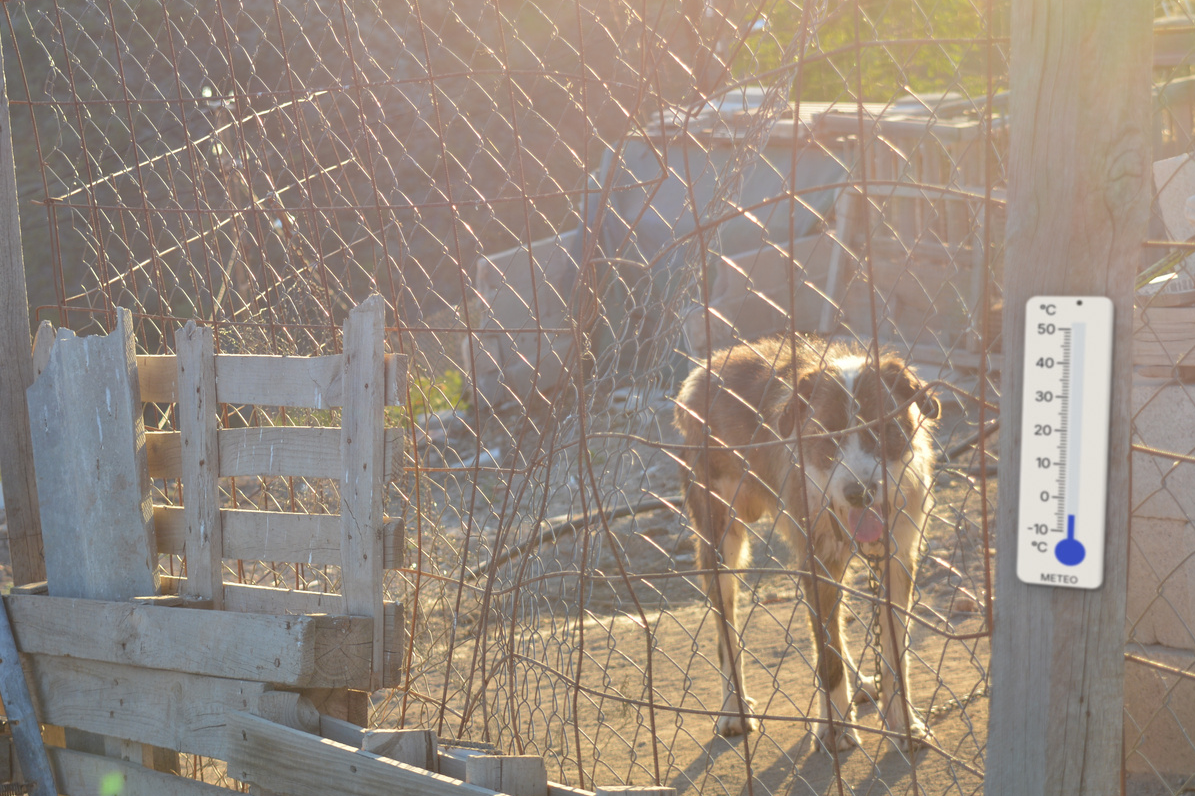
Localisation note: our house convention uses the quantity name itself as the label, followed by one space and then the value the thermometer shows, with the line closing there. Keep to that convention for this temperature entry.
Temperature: -5 °C
